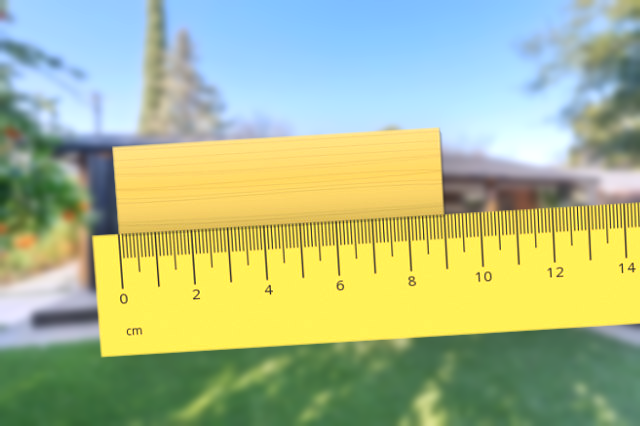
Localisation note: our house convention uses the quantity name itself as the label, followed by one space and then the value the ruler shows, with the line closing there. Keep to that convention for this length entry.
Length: 9 cm
